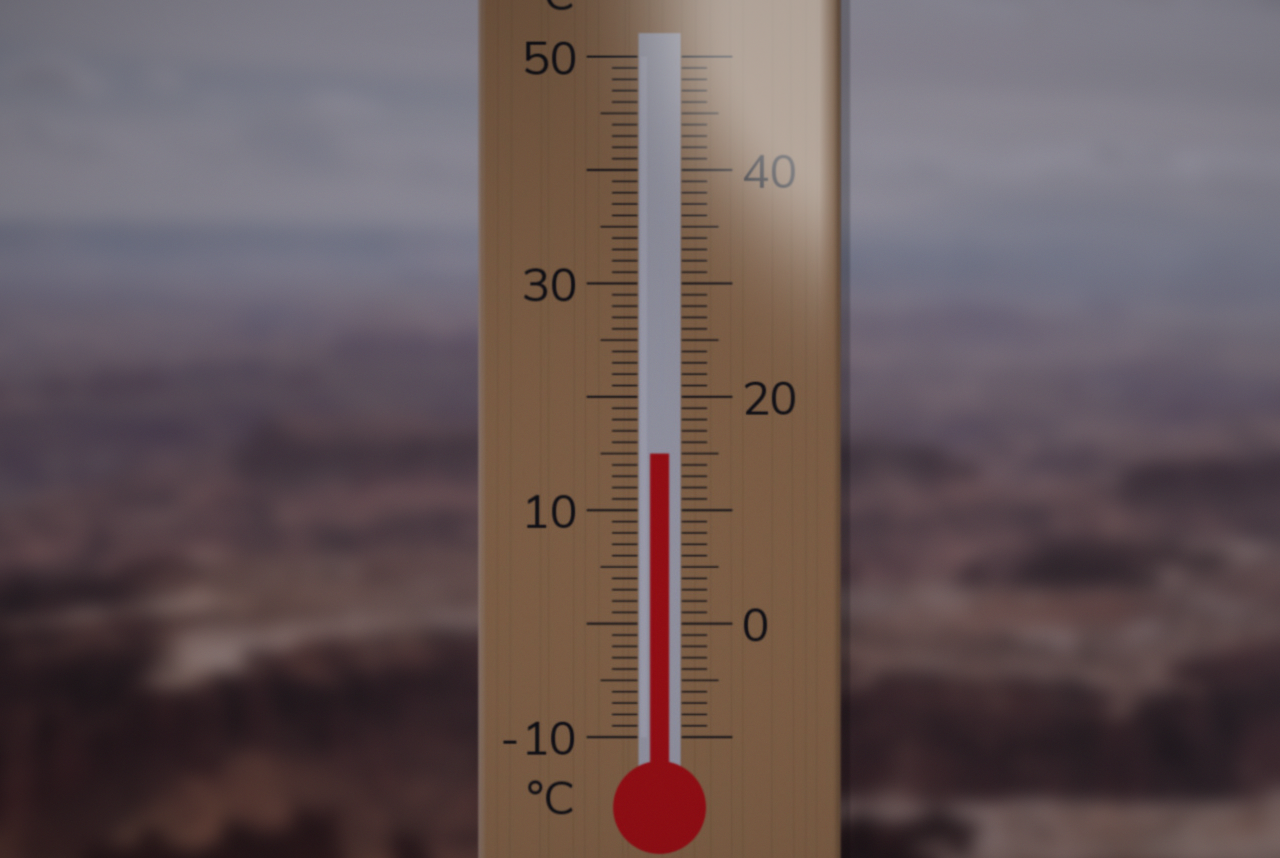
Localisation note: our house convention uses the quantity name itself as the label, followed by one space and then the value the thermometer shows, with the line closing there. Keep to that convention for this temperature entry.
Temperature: 15 °C
